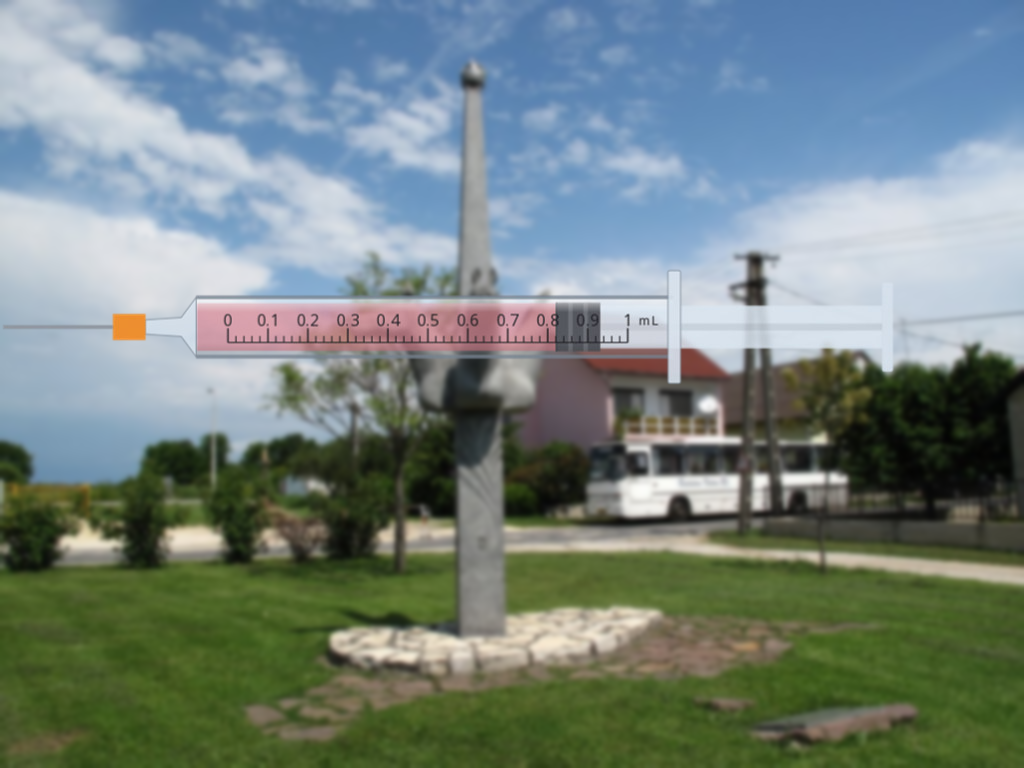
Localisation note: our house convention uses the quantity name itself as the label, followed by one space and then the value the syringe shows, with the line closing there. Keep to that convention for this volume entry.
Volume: 0.82 mL
